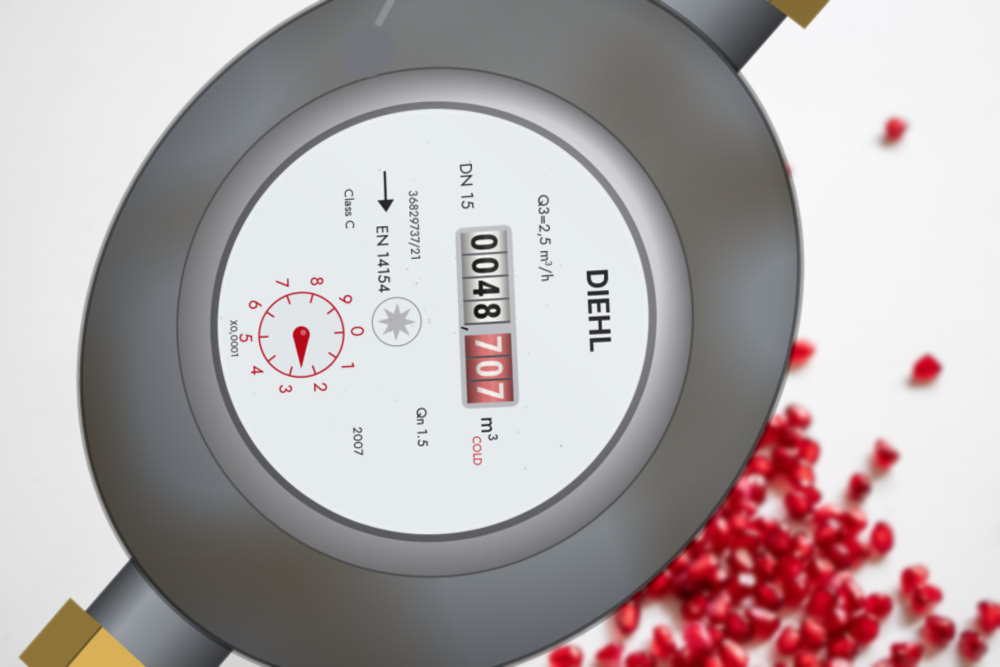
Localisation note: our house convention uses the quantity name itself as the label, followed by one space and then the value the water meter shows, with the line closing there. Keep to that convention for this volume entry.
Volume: 48.7072 m³
